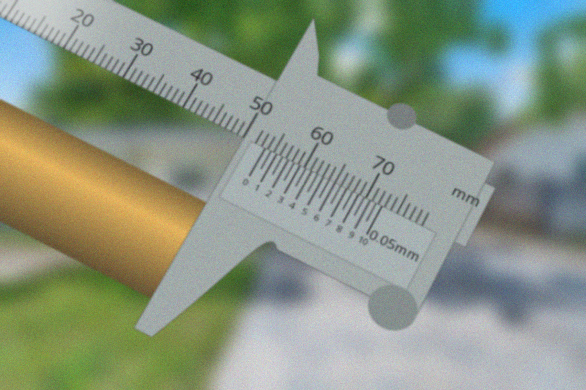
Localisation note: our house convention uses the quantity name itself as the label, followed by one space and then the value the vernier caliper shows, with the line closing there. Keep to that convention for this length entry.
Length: 53.6 mm
